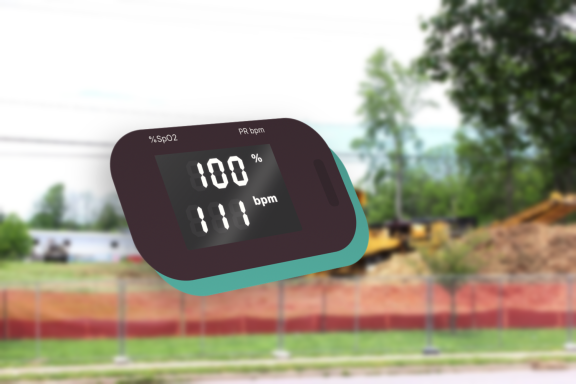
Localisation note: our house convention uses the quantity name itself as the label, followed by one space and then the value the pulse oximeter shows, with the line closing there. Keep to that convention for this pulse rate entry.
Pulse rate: 111 bpm
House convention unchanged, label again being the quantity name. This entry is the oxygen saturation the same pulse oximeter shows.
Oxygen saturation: 100 %
